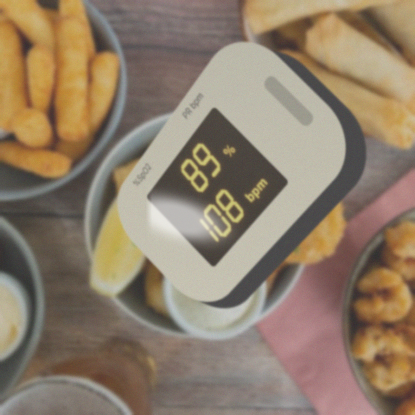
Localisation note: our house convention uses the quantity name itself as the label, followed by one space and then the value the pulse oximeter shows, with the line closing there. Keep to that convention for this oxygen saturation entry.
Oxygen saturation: 89 %
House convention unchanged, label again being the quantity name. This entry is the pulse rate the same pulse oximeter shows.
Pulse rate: 108 bpm
